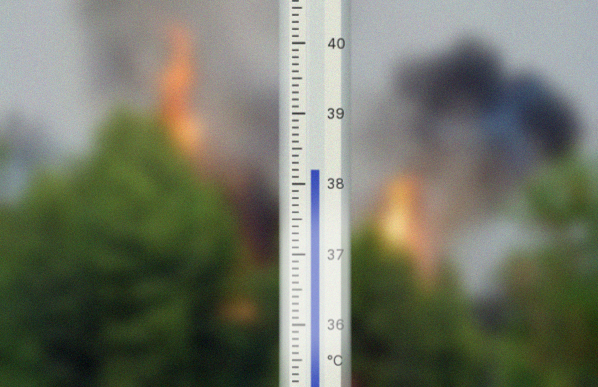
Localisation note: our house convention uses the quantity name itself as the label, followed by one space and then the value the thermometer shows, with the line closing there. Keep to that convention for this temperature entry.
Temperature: 38.2 °C
